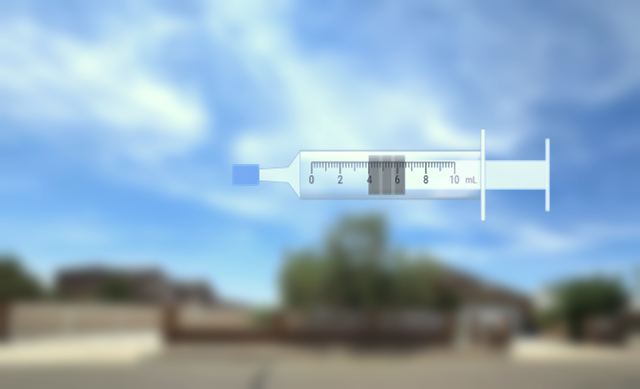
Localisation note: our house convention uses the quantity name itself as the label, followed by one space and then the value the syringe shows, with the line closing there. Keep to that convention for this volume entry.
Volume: 4 mL
